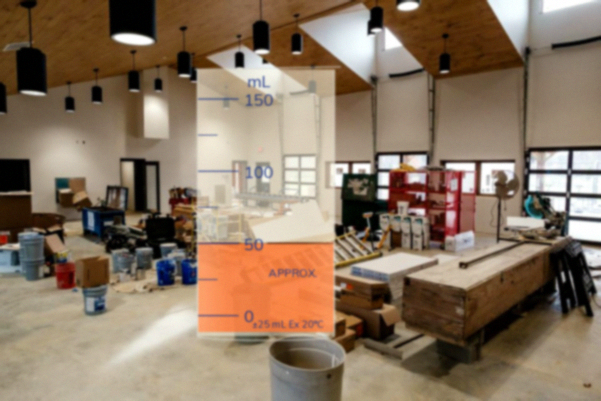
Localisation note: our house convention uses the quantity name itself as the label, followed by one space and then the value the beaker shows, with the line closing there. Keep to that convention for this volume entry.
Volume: 50 mL
